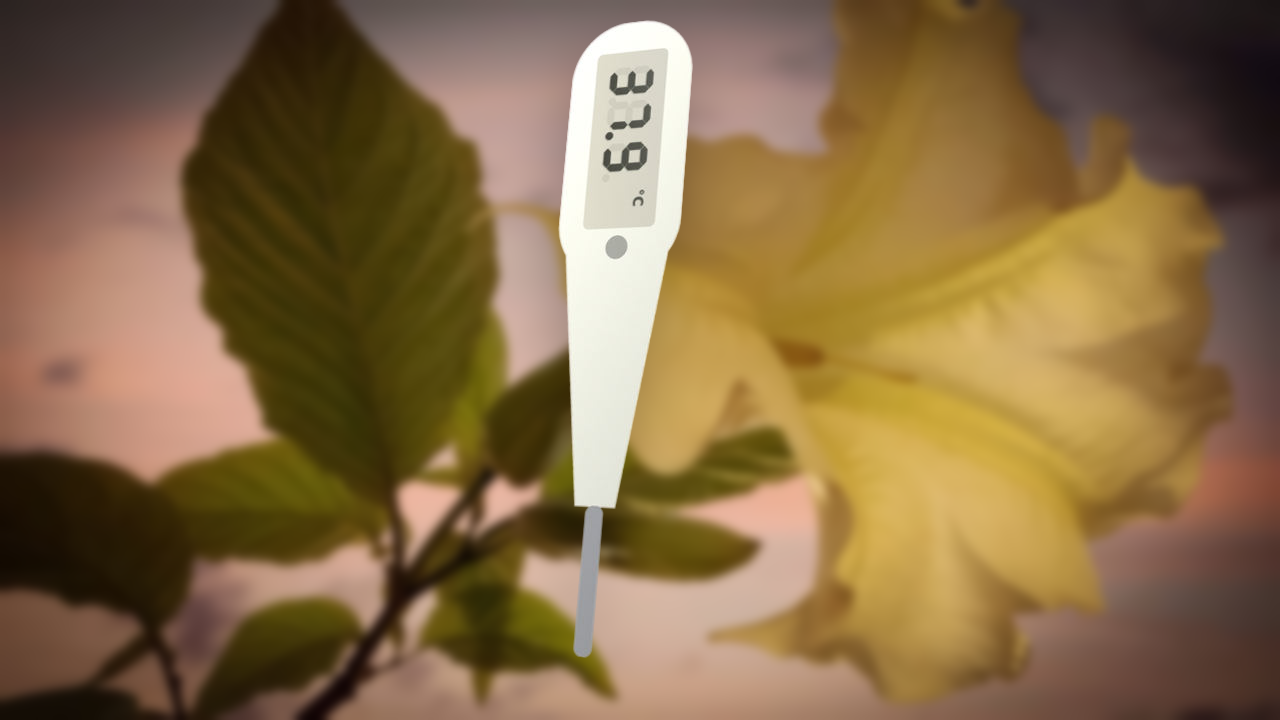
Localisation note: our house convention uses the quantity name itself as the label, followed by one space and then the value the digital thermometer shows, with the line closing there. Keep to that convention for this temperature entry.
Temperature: 37.9 °C
